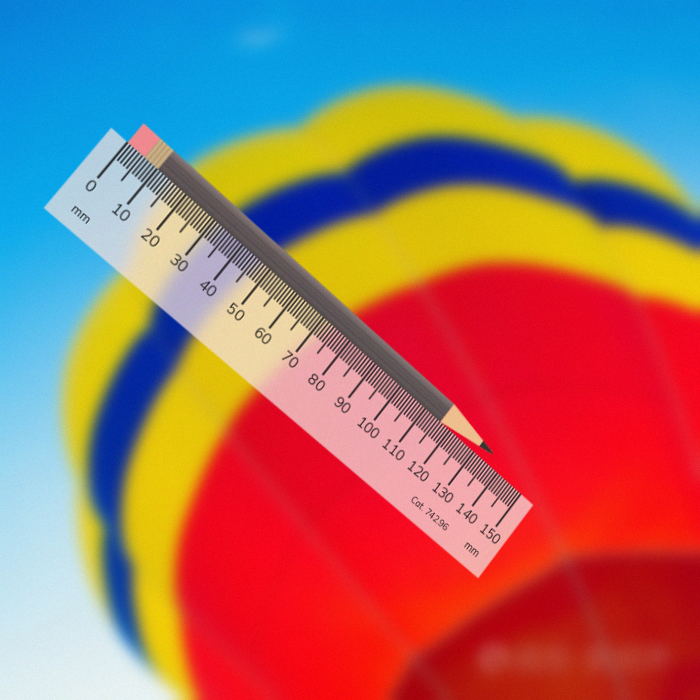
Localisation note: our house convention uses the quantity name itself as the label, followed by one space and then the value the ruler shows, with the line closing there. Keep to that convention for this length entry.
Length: 135 mm
